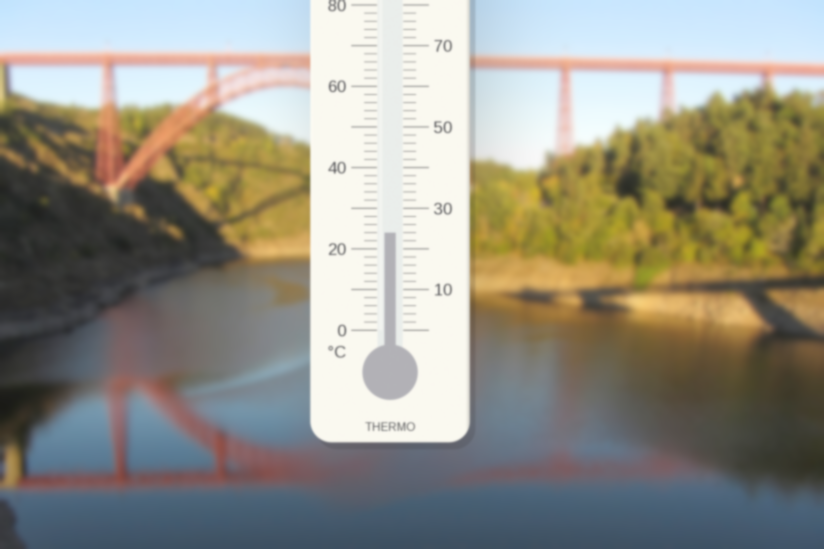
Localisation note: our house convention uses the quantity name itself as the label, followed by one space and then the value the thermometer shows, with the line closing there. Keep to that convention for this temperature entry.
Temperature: 24 °C
